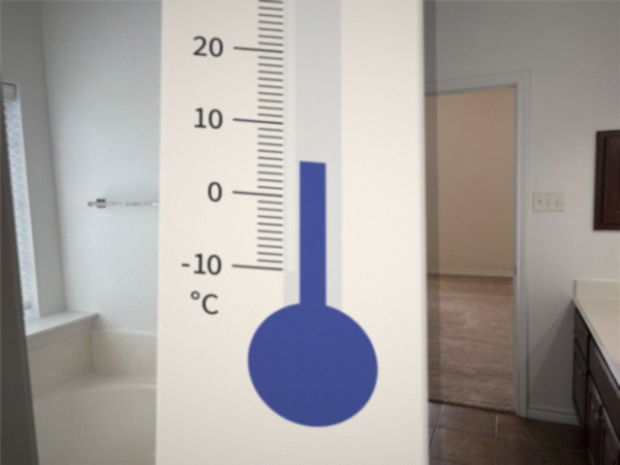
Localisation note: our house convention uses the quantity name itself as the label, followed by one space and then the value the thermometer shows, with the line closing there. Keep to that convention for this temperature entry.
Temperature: 5 °C
